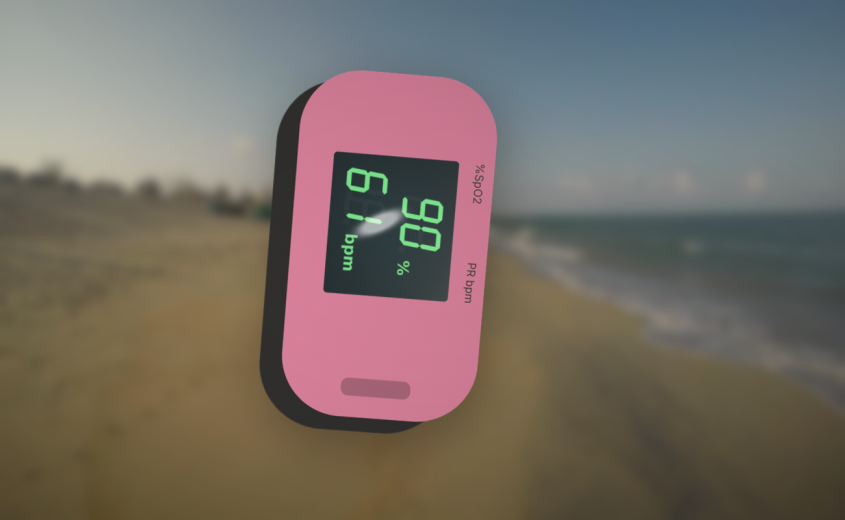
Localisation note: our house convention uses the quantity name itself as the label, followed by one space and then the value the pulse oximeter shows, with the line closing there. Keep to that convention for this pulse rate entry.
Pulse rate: 61 bpm
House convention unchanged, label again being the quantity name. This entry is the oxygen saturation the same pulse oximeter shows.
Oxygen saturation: 90 %
